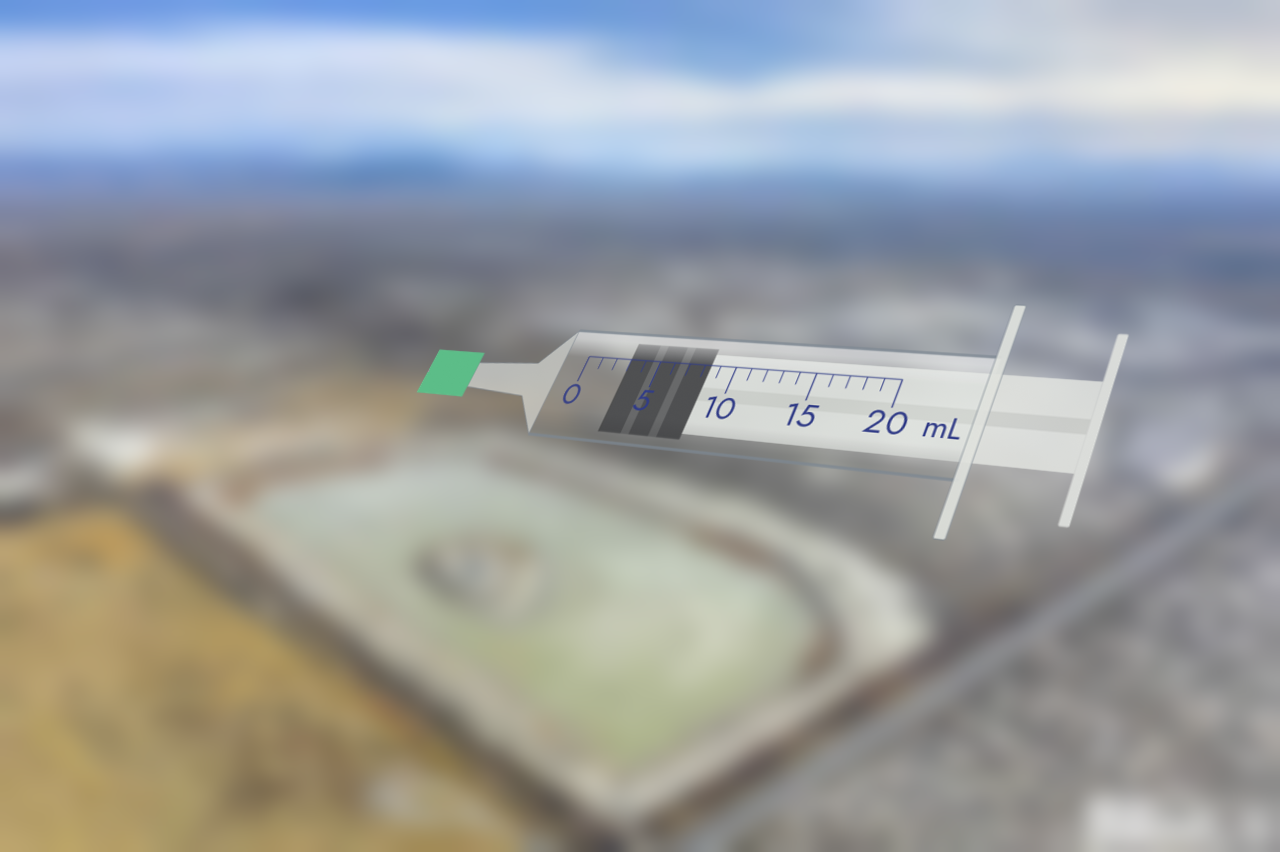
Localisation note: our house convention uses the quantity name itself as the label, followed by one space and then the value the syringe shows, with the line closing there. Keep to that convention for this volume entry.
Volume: 3 mL
